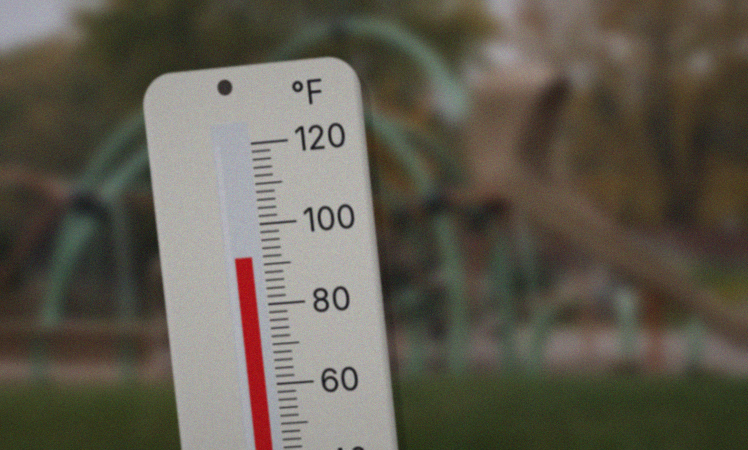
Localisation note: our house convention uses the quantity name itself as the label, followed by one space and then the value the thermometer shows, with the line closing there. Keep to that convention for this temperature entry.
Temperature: 92 °F
